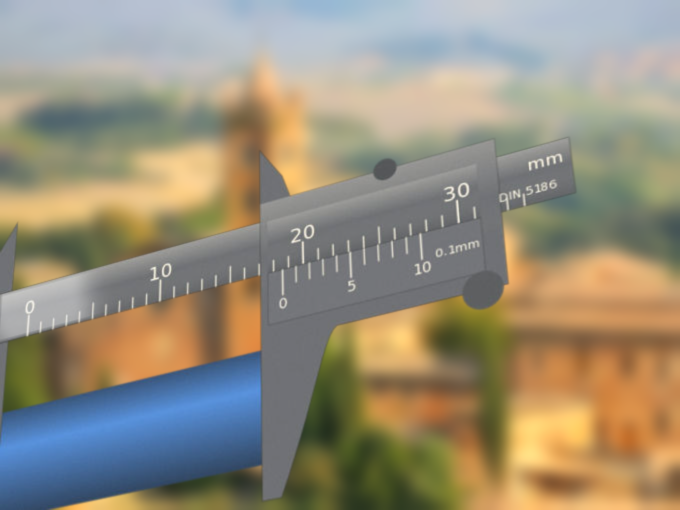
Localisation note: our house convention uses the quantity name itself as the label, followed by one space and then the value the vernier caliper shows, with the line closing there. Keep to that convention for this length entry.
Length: 18.6 mm
